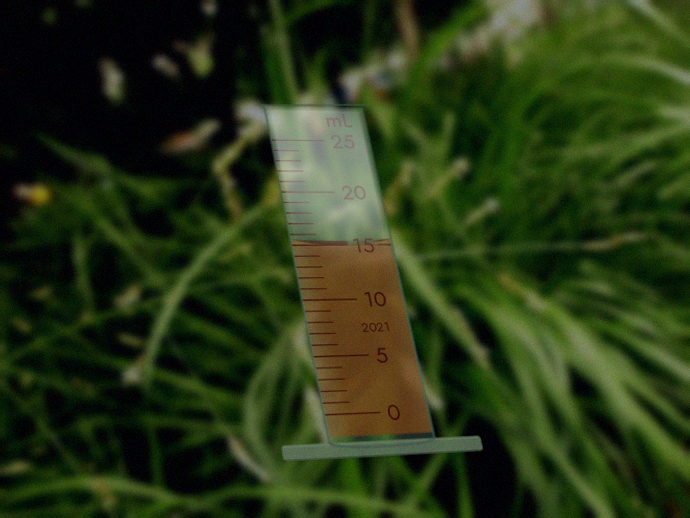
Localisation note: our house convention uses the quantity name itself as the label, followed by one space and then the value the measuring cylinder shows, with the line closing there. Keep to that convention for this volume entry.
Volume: 15 mL
